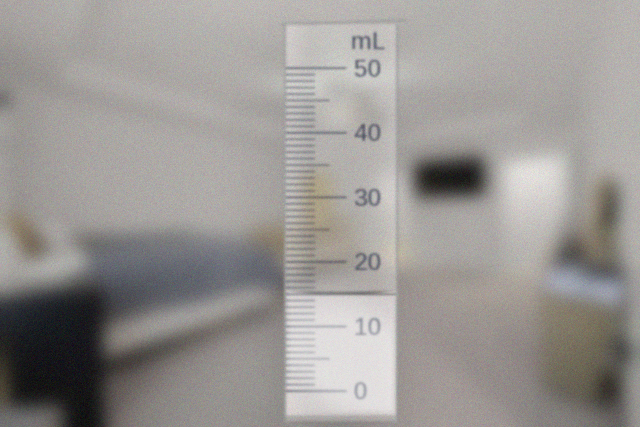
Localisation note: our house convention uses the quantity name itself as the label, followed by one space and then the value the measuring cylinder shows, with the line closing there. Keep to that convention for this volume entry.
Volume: 15 mL
